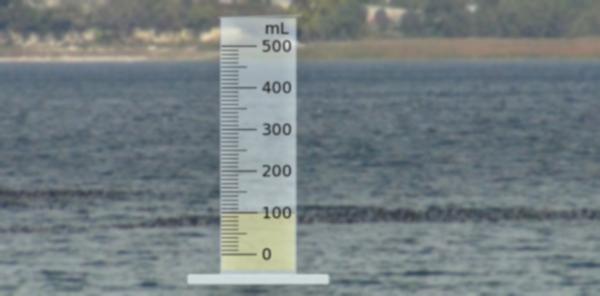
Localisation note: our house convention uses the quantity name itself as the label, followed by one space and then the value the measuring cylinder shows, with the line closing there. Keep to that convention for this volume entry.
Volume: 100 mL
